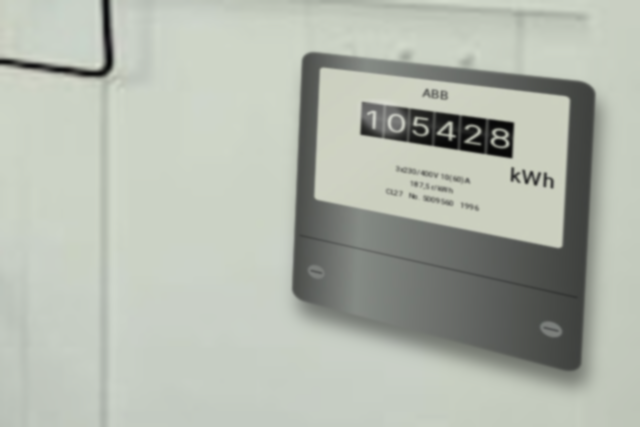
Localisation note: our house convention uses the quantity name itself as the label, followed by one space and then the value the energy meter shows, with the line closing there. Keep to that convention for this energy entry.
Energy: 105428 kWh
